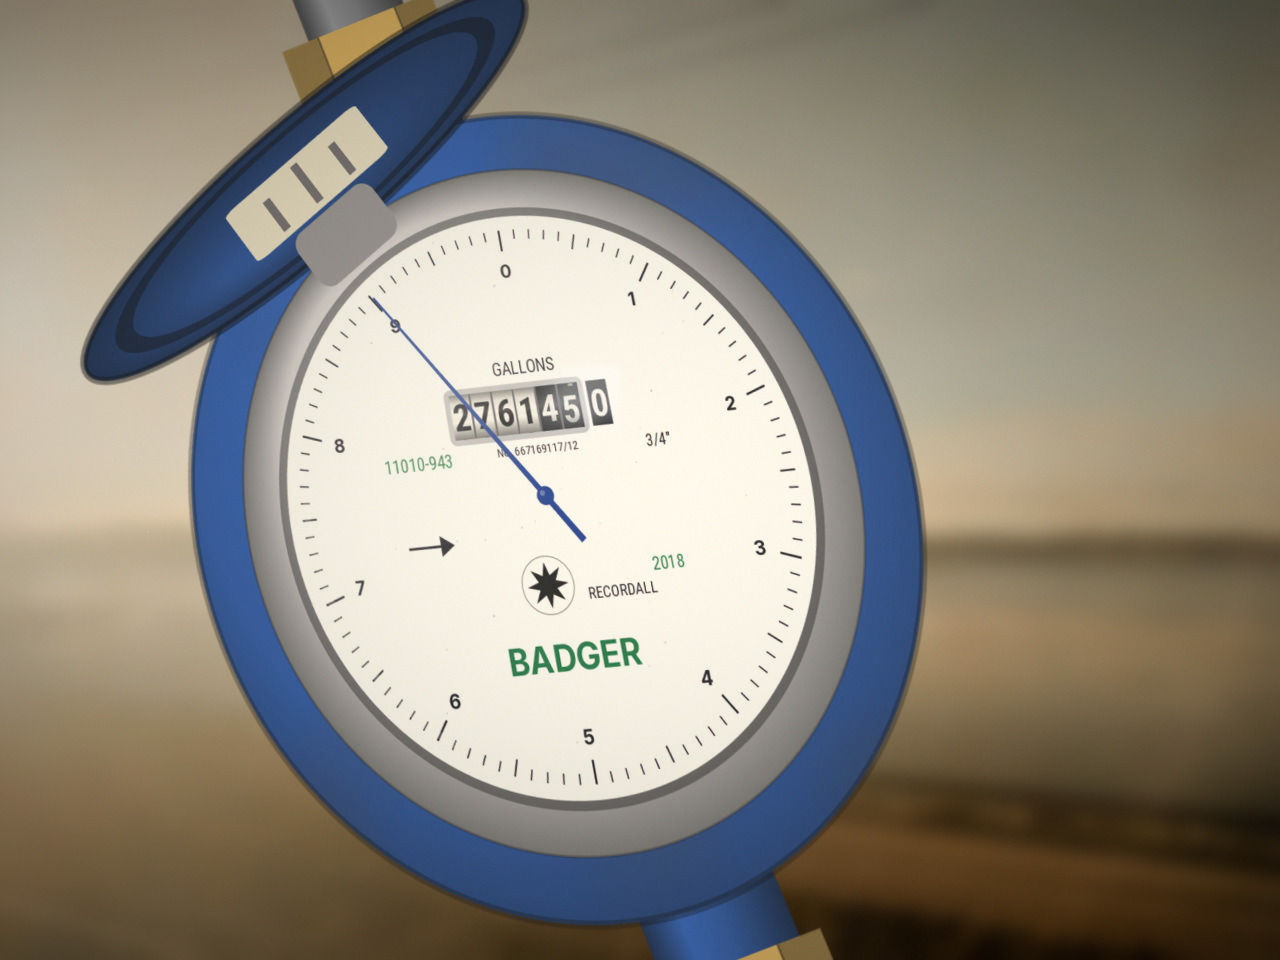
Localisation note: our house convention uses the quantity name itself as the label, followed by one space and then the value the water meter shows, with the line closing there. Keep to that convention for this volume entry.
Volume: 2761449.0 gal
